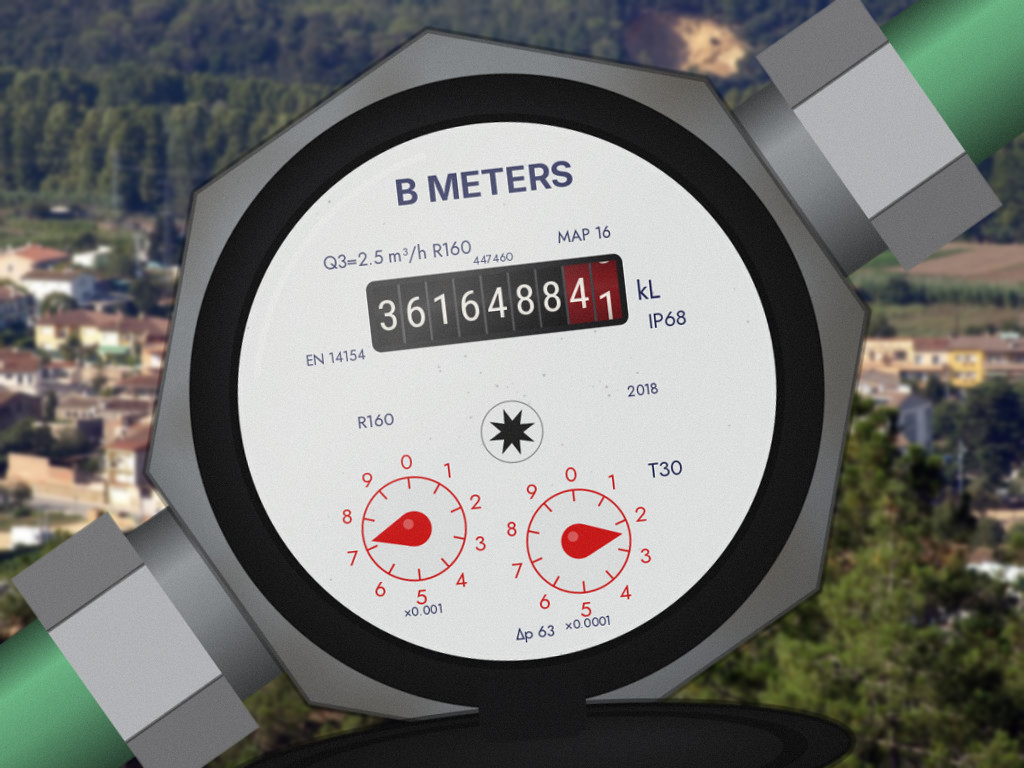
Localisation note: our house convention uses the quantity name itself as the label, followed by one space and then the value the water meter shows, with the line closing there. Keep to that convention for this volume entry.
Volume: 3616488.4072 kL
